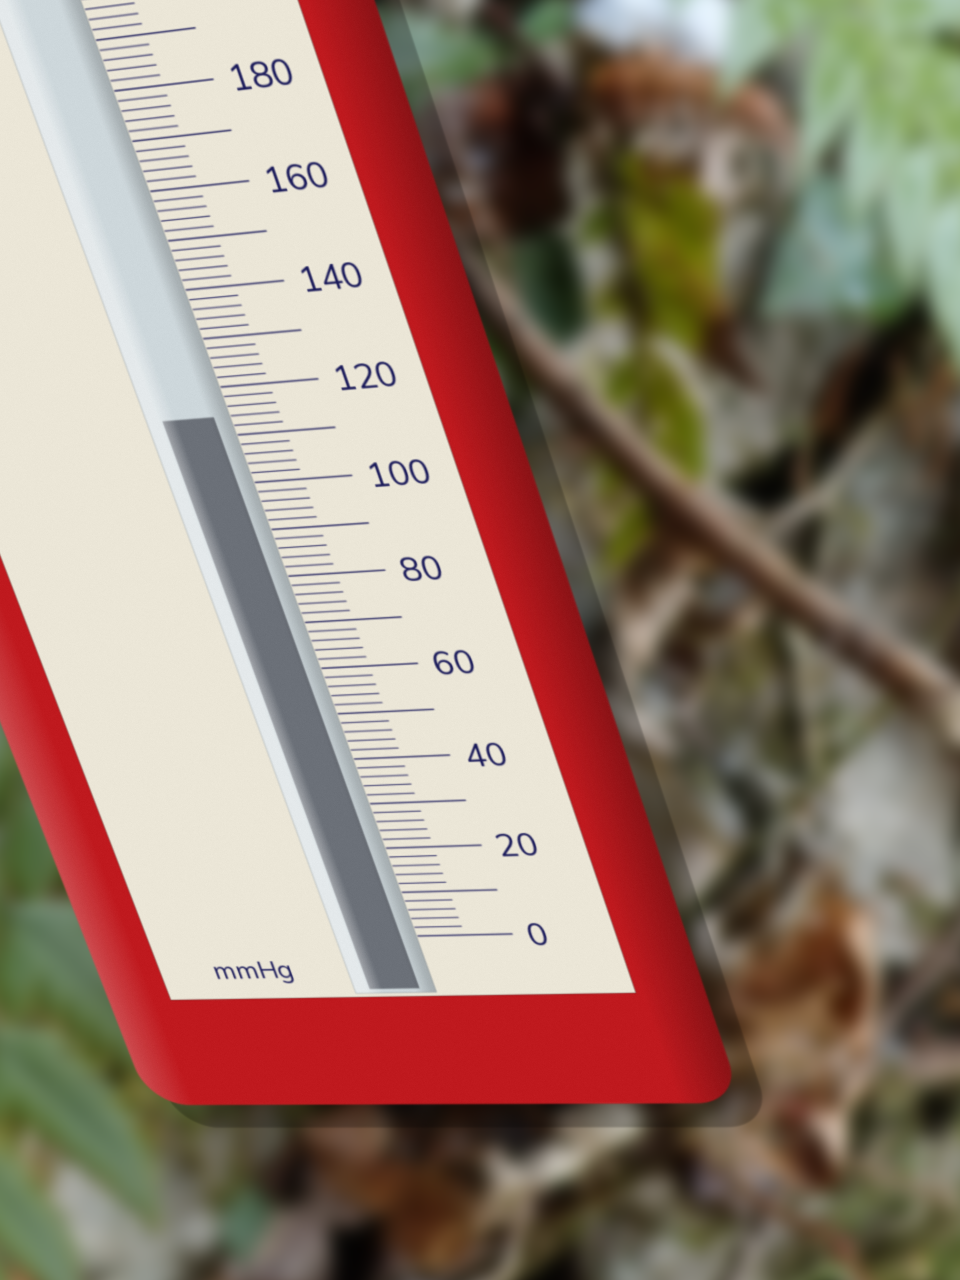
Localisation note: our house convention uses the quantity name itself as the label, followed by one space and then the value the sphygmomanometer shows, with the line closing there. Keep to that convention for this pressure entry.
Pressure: 114 mmHg
